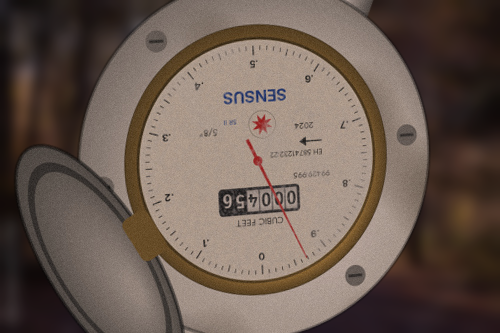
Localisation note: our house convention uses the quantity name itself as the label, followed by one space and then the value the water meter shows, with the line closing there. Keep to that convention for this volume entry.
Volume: 455.93 ft³
